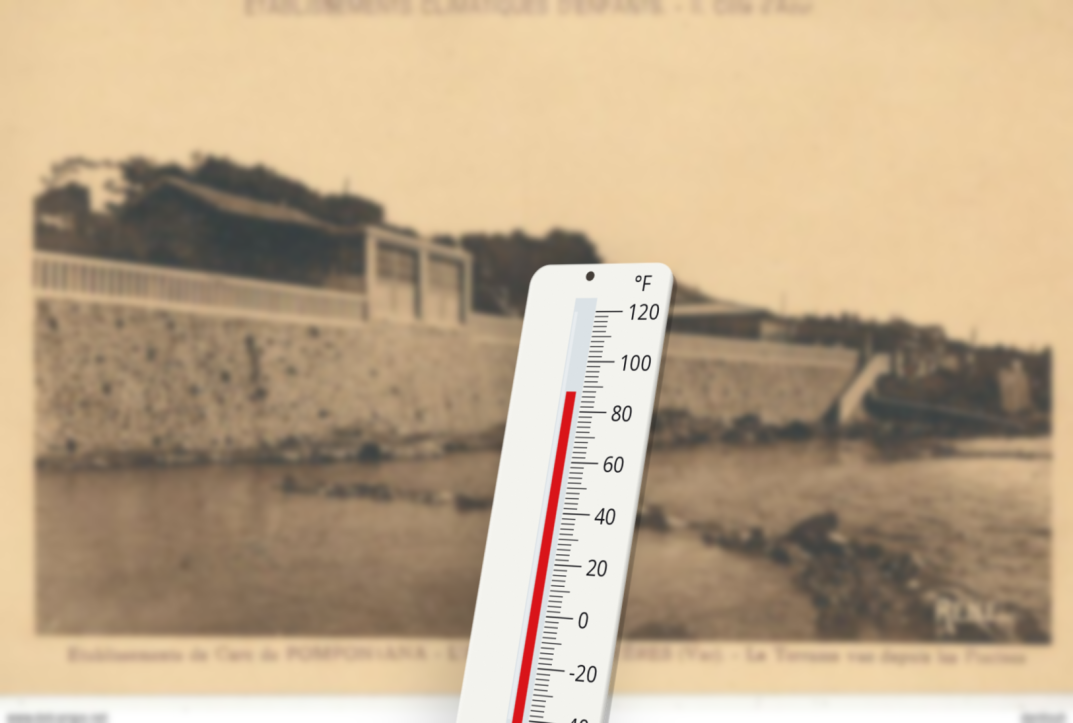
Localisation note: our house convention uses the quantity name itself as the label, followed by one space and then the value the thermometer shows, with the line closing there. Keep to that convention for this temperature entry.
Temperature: 88 °F
